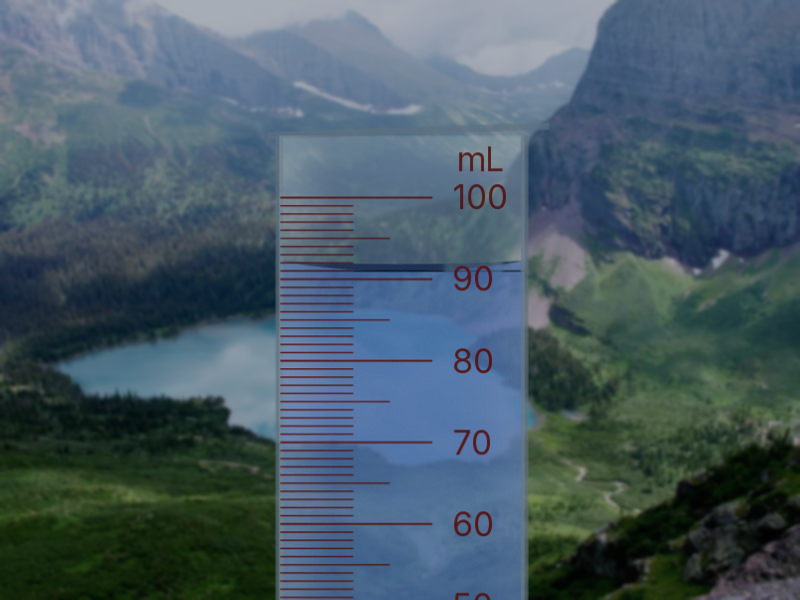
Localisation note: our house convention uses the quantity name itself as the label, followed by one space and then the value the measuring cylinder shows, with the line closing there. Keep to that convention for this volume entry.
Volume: 91 mL
